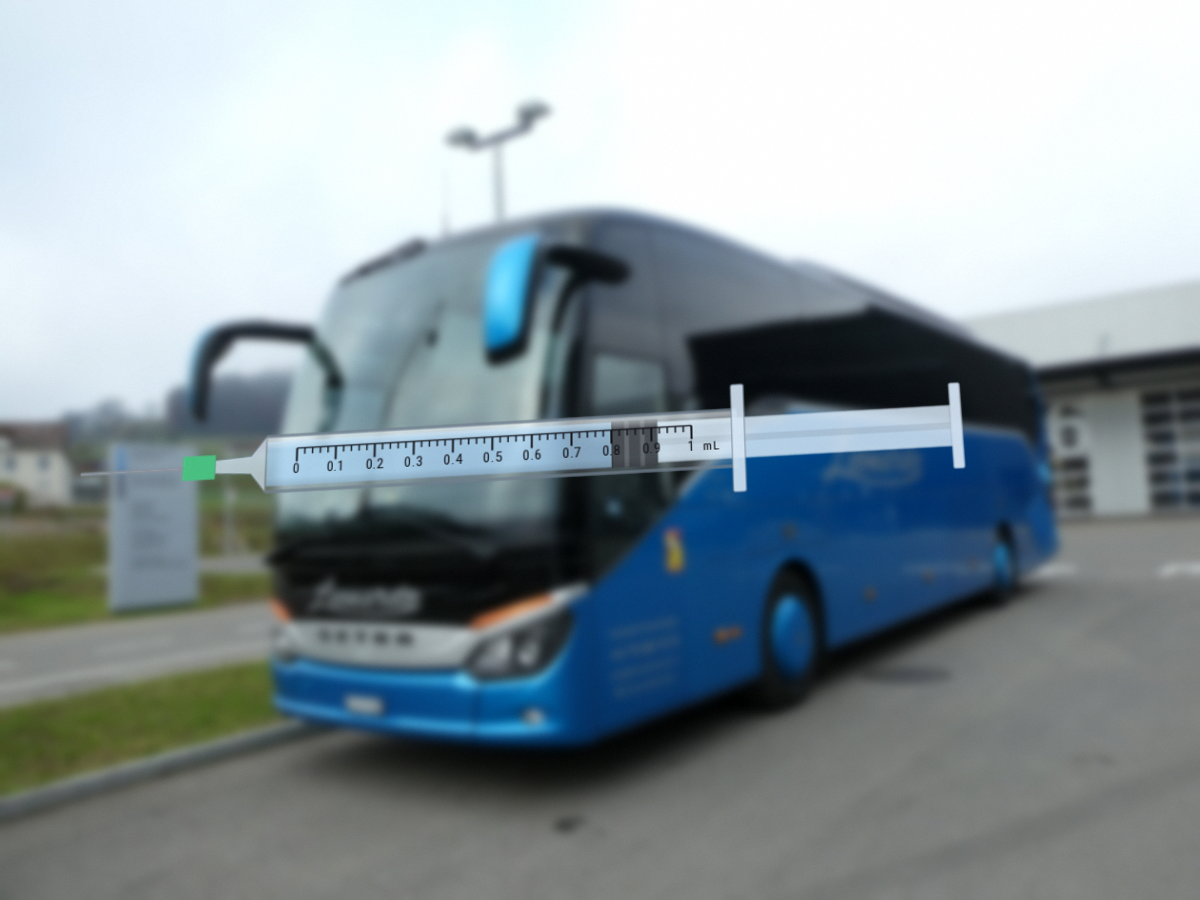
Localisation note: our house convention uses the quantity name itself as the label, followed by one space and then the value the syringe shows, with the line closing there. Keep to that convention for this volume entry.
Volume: 0.8 mL
